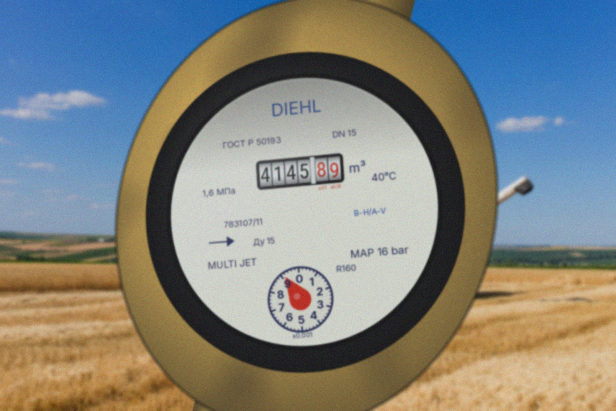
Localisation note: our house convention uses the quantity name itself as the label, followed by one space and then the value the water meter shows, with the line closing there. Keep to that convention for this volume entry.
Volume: 4145.889 m³
